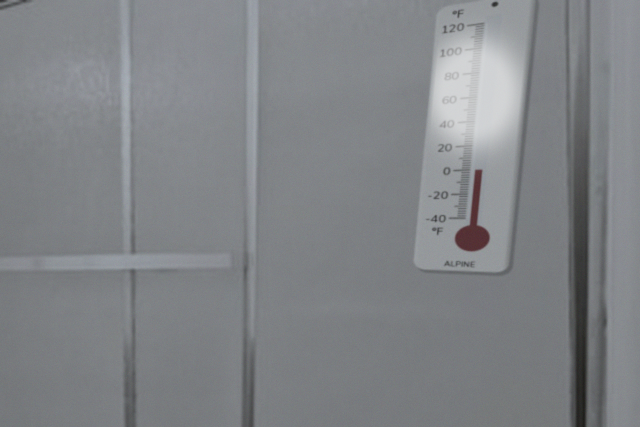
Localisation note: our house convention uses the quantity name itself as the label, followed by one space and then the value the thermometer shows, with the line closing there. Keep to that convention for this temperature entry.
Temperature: 0 °F
